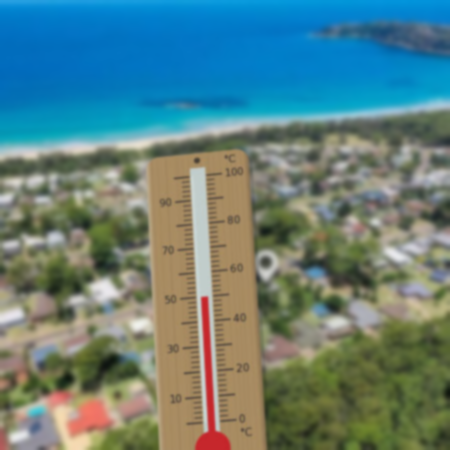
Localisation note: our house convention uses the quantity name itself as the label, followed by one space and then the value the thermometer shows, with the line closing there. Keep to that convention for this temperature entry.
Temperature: 50 °C
